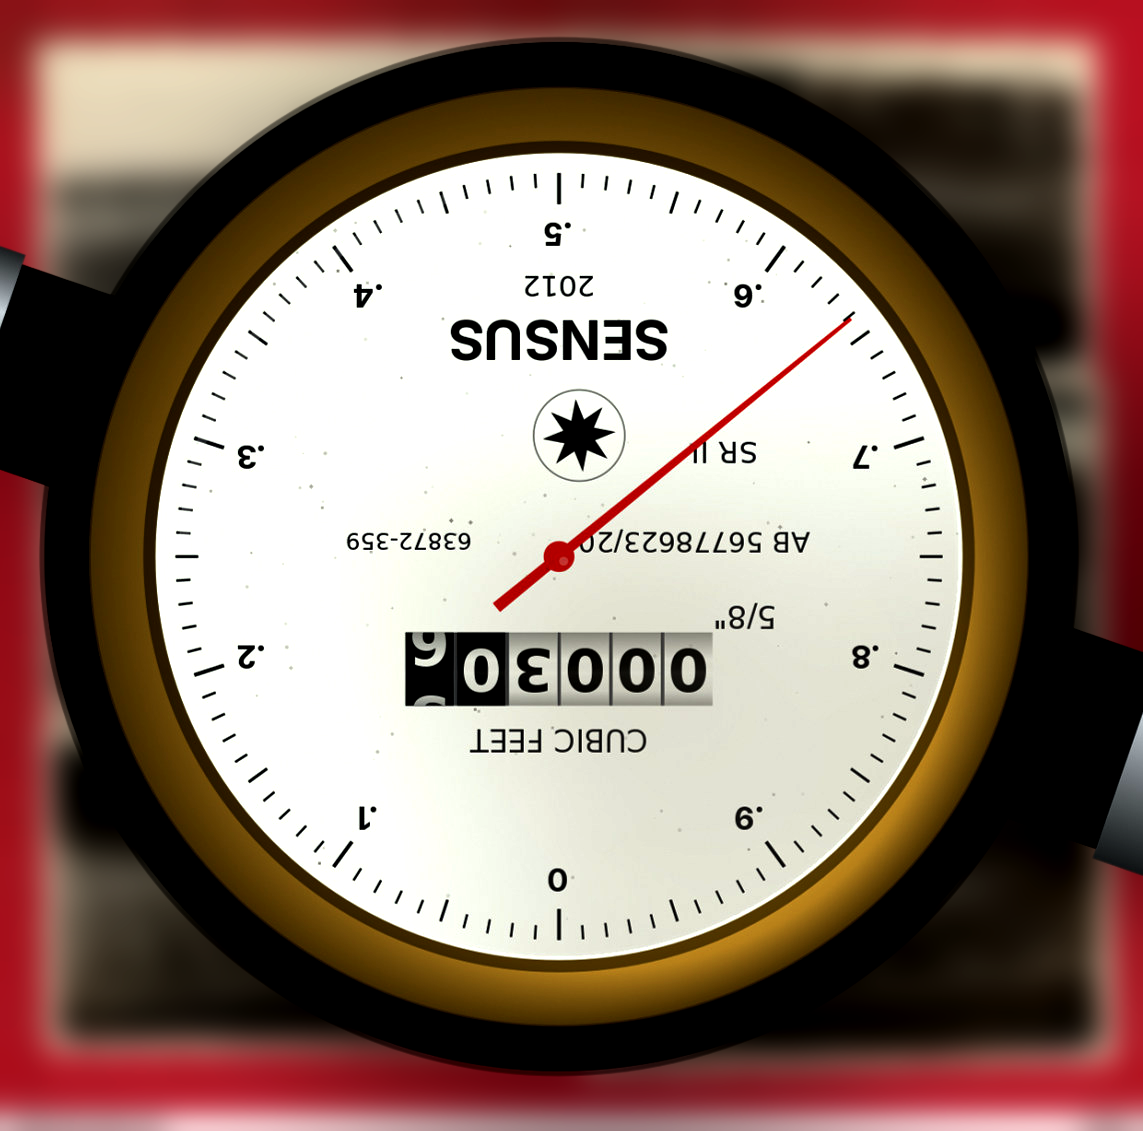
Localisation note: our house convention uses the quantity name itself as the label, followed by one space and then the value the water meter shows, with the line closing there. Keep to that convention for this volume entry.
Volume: 305.64 ft³
